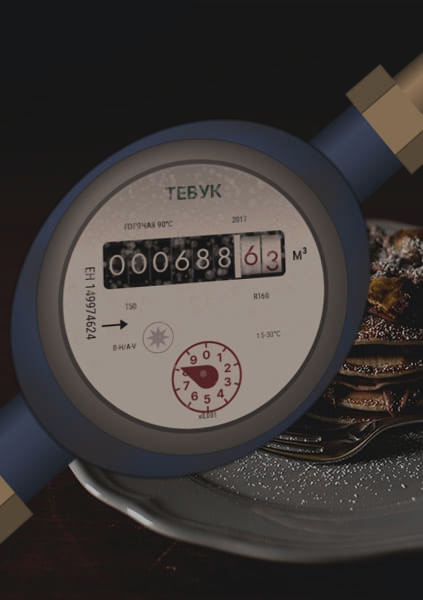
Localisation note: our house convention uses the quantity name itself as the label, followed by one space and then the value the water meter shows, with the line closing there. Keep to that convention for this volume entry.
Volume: 688.628 m³
